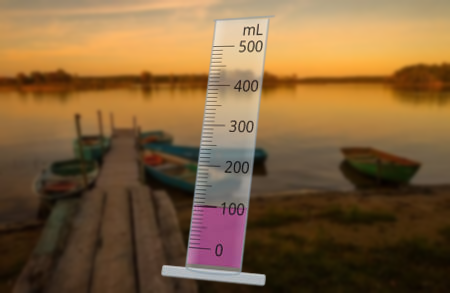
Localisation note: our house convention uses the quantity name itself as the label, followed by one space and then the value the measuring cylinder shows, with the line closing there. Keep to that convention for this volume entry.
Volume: 100 mL
